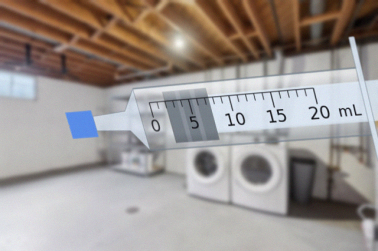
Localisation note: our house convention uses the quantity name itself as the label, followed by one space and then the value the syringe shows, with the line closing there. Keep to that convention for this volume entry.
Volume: 2 mL
